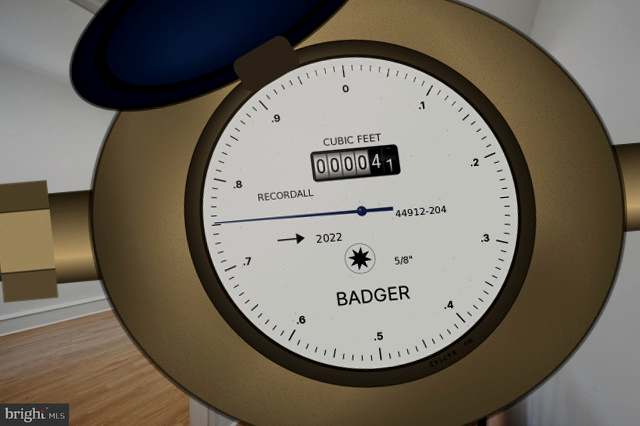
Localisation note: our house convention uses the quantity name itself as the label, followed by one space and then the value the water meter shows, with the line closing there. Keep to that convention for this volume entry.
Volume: 40.75 ft³
